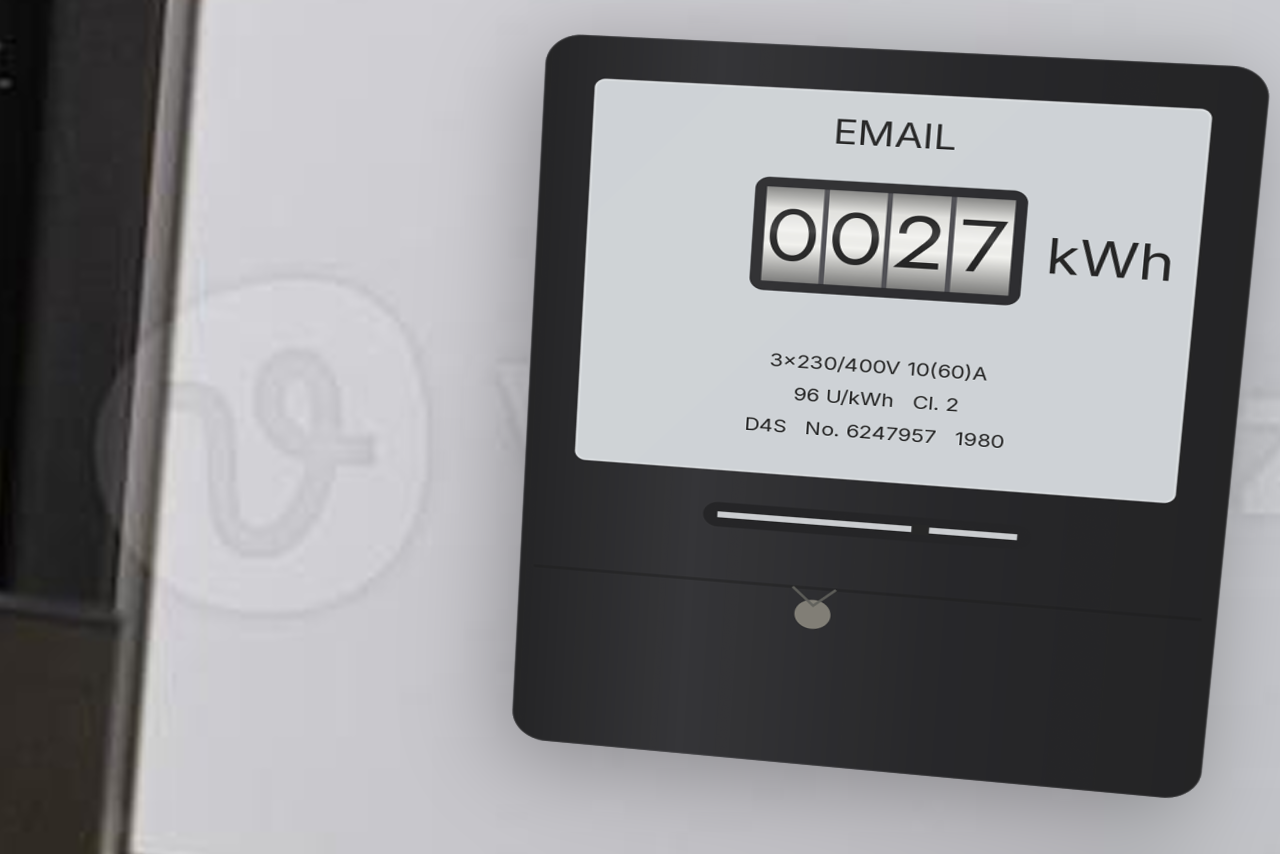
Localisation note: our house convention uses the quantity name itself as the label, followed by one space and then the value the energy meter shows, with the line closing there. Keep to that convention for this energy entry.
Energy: 27 kWh
